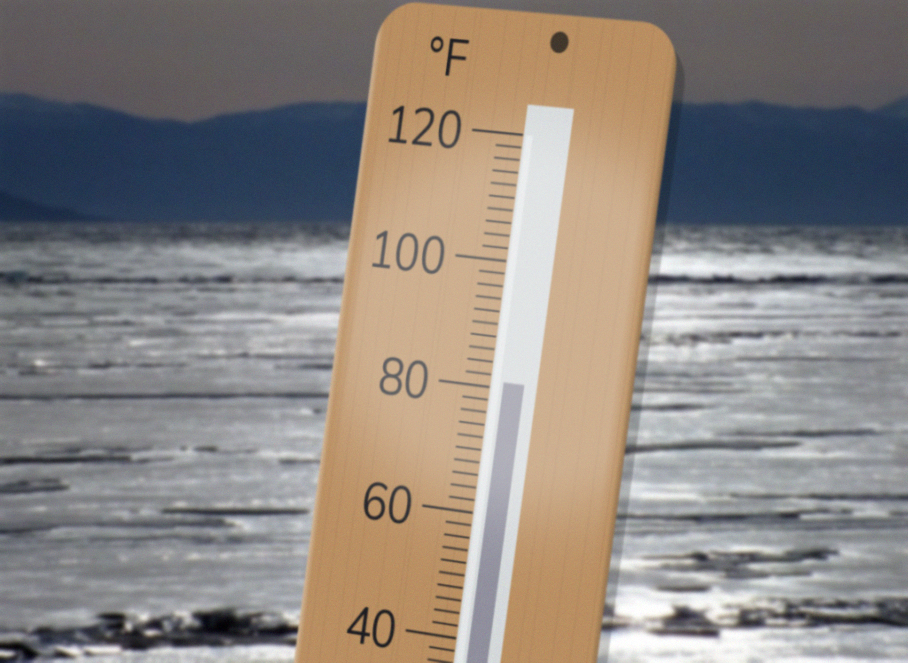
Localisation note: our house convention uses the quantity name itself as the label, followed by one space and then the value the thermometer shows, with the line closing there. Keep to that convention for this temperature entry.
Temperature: 81 °F
